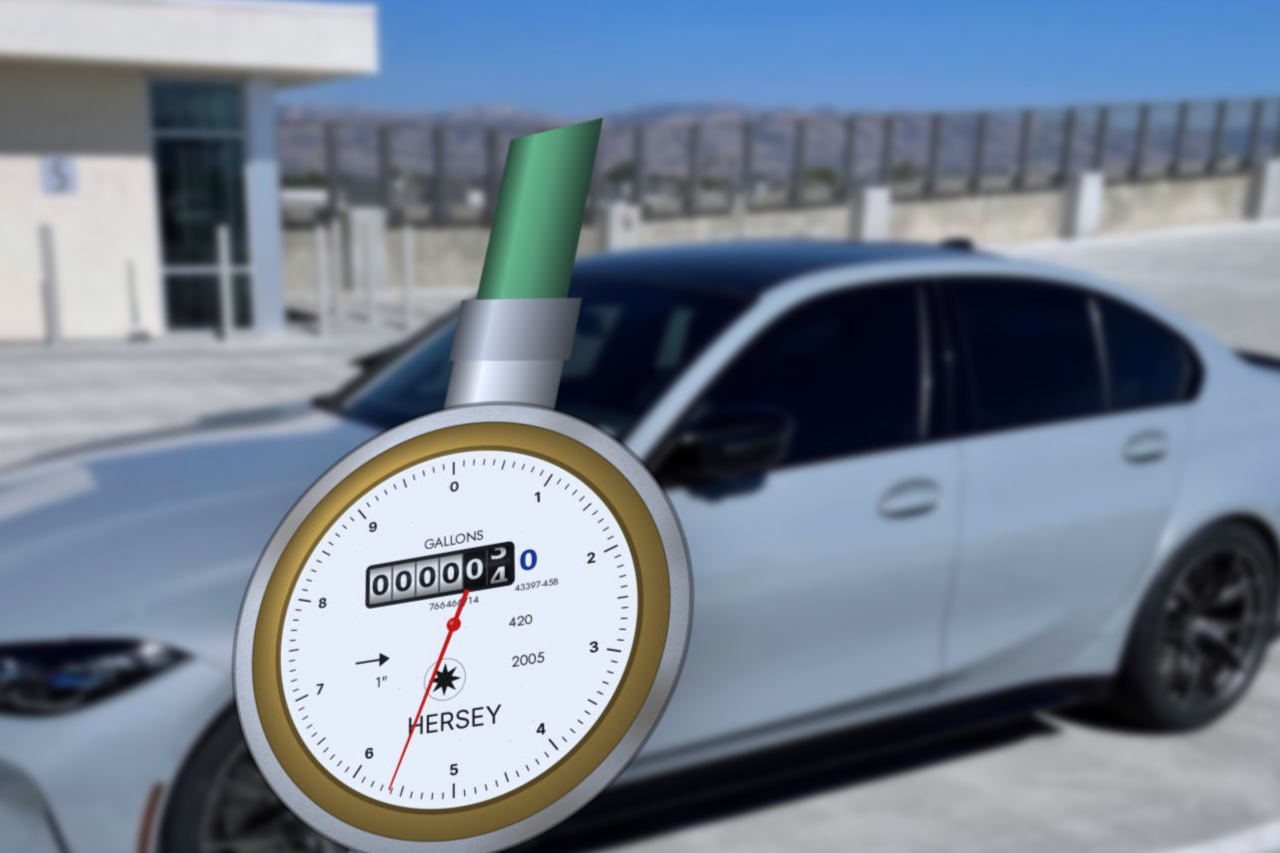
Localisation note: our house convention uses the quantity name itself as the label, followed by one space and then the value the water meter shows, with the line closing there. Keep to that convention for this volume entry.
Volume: 35.6 gal
